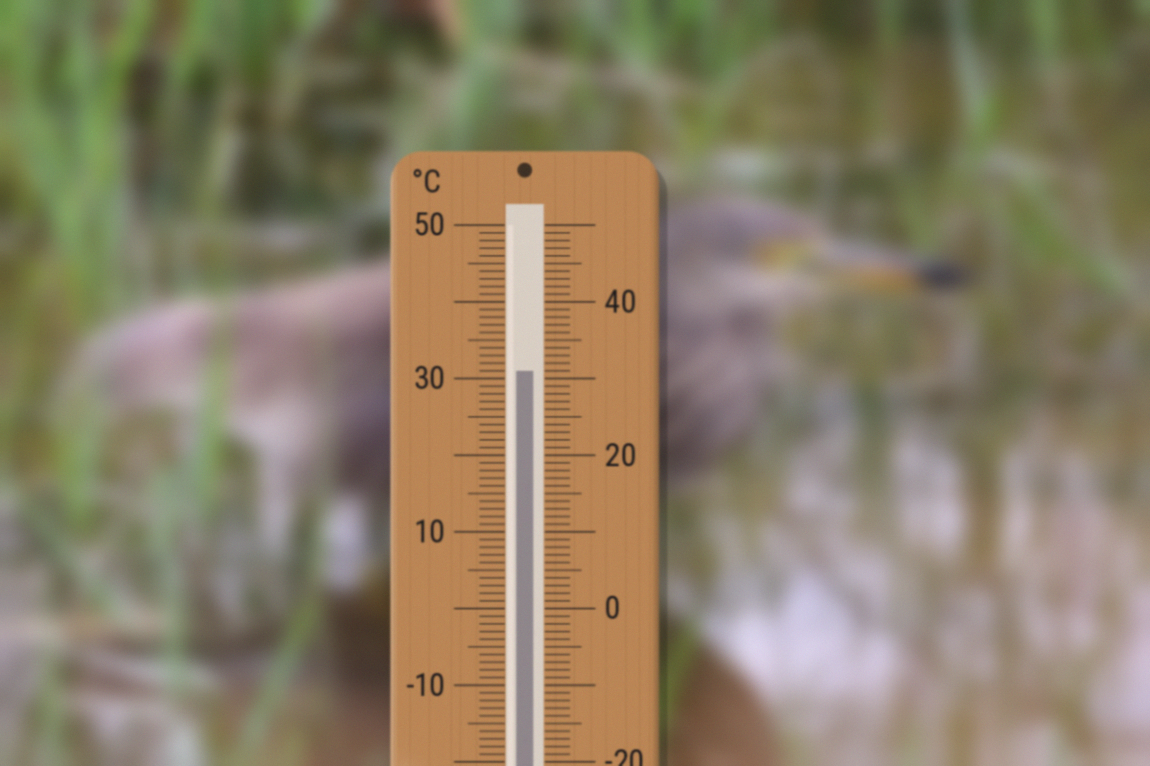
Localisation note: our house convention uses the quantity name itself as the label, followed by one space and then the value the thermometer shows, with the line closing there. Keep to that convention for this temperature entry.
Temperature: 31 °C
